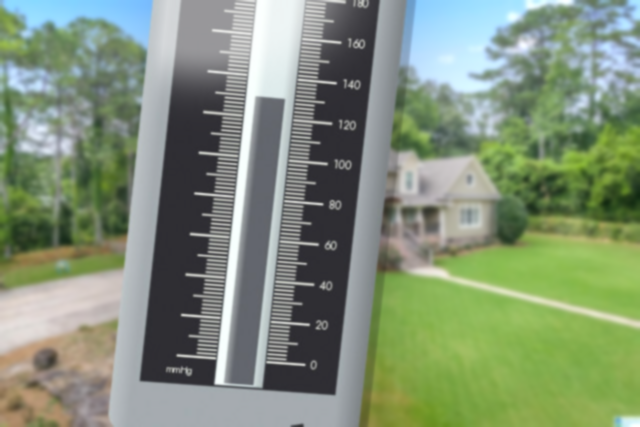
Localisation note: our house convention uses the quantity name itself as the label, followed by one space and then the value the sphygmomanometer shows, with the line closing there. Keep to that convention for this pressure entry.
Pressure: 130 mmHg
